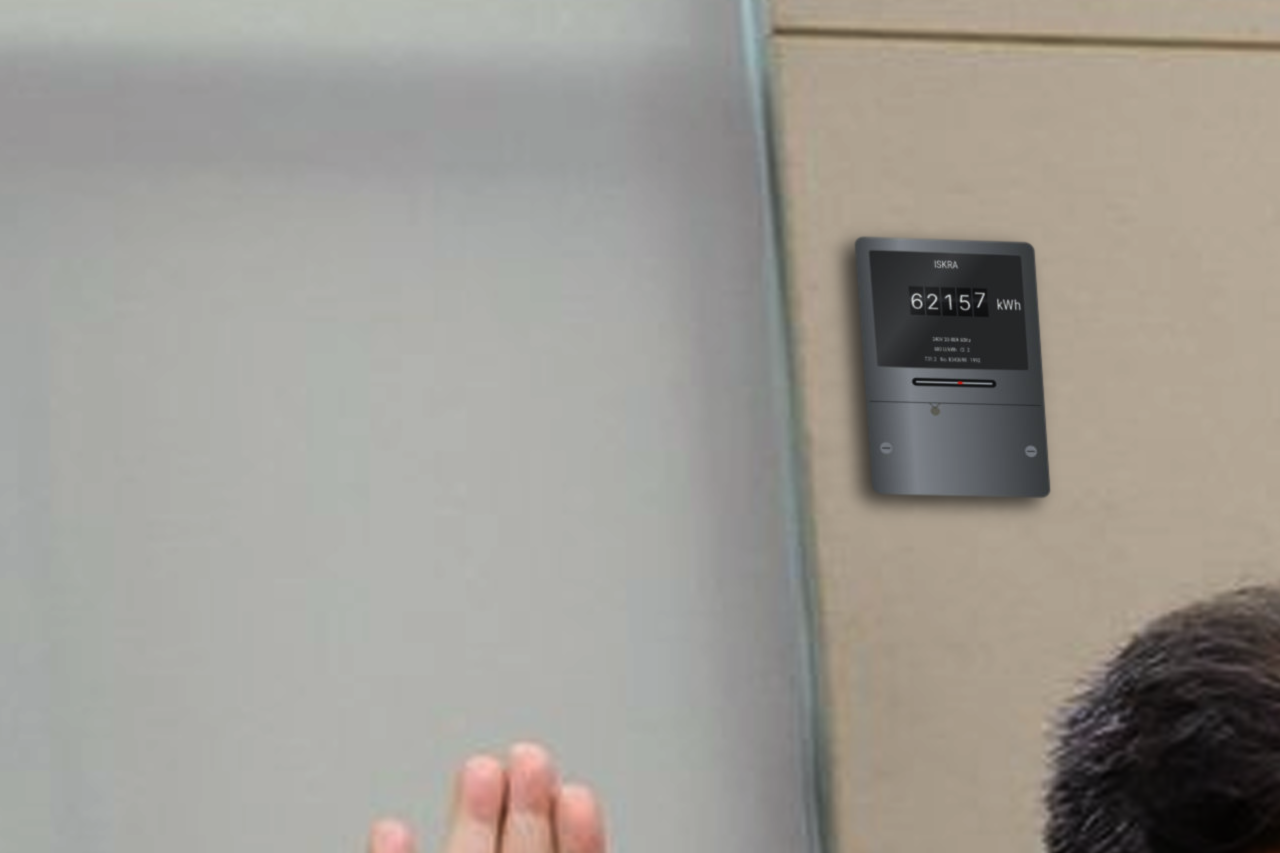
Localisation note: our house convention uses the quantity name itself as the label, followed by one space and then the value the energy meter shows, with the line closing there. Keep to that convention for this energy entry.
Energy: 62157 kWh
